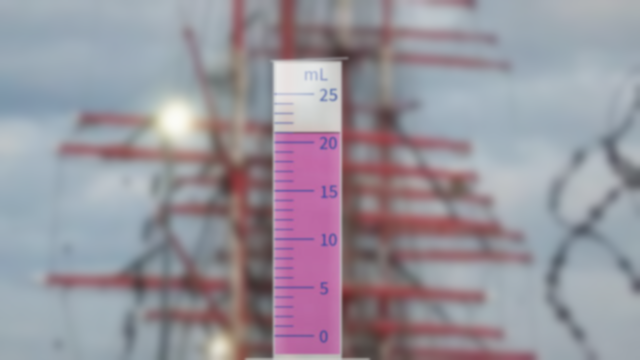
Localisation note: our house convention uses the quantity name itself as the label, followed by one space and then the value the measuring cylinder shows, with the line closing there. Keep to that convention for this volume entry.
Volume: 21 mL
